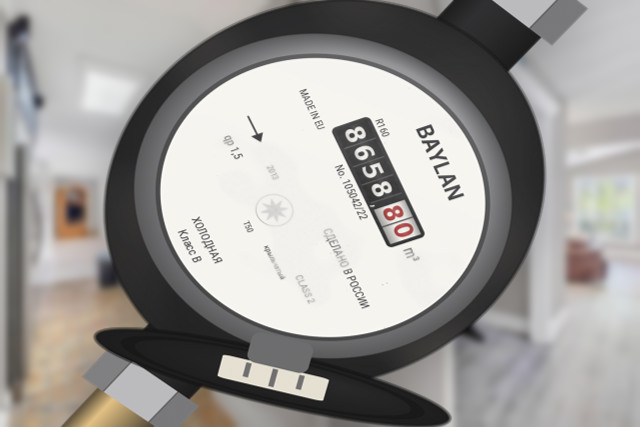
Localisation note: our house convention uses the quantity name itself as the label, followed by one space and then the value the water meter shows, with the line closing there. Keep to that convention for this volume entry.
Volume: 8658.80 m³
